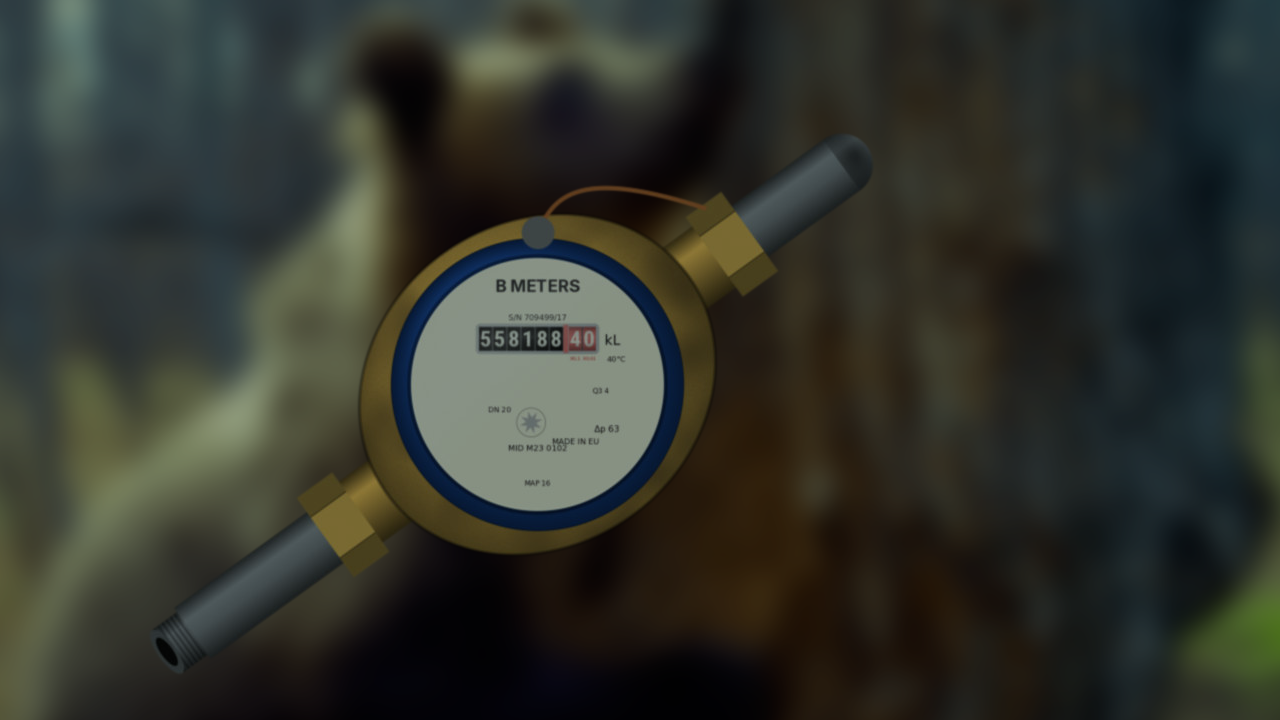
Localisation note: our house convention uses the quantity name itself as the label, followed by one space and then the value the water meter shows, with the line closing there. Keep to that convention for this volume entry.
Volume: 558188.40 kL
